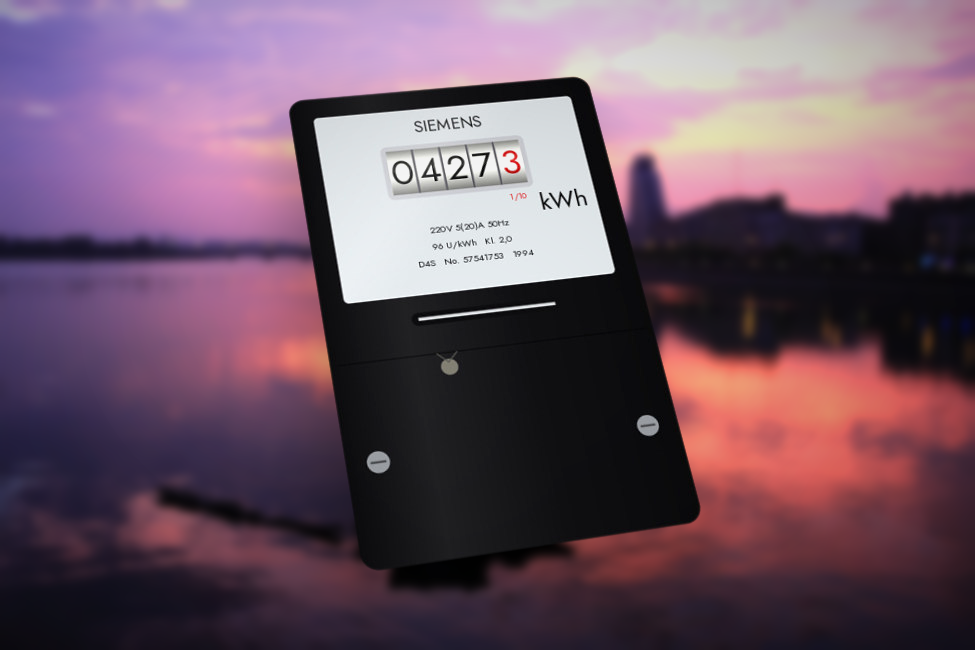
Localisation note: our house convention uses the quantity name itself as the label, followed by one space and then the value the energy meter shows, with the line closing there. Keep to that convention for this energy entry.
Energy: 427.3 kWh
